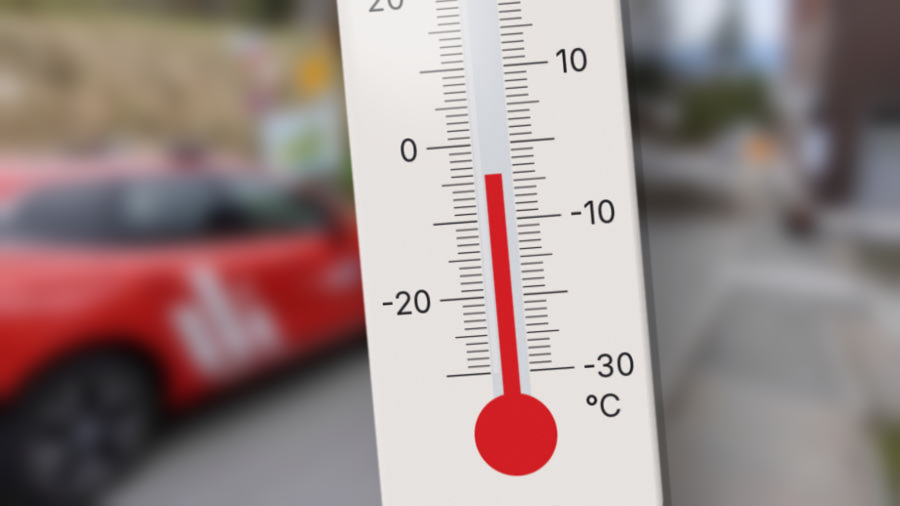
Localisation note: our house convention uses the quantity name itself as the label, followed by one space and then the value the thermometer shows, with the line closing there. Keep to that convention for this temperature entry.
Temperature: -4 °C
